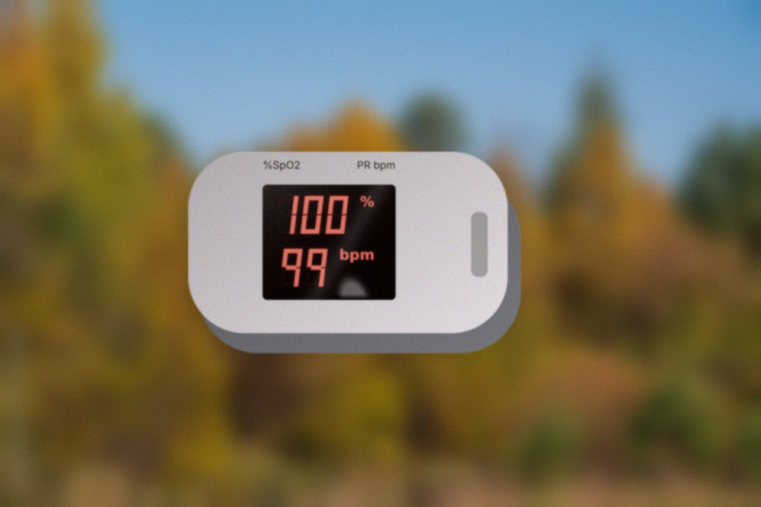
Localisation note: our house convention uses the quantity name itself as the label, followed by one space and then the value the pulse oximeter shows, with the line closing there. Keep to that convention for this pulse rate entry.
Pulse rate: 99 bpm
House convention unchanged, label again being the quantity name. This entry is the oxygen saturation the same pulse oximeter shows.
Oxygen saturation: 100 %
